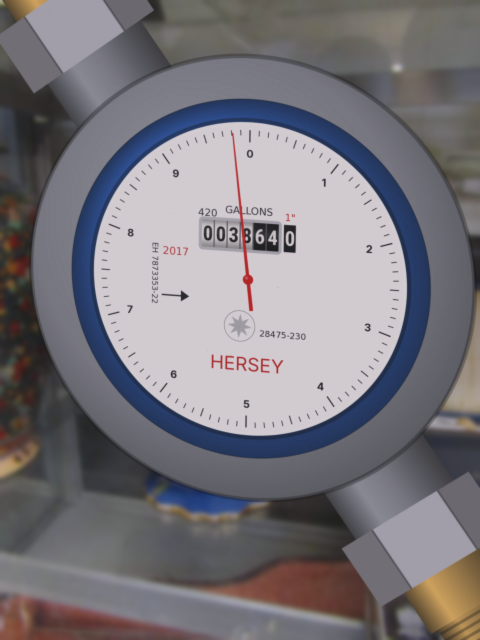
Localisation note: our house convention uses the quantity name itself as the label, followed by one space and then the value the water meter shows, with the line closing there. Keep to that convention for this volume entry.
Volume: 38639.8 gal
